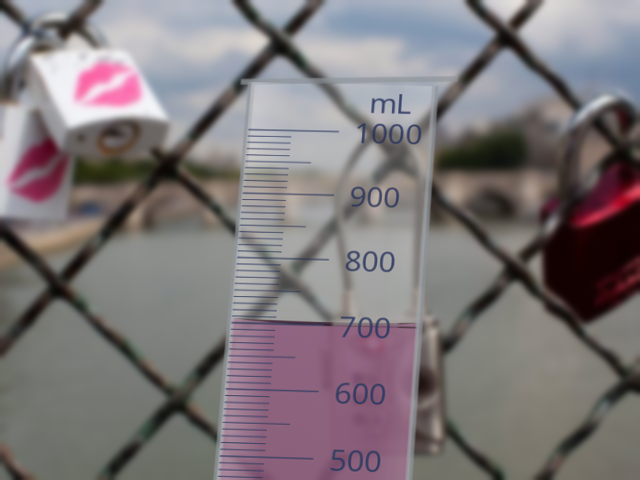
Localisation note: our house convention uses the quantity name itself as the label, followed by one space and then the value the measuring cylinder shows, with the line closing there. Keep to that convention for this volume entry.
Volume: 700 mL
